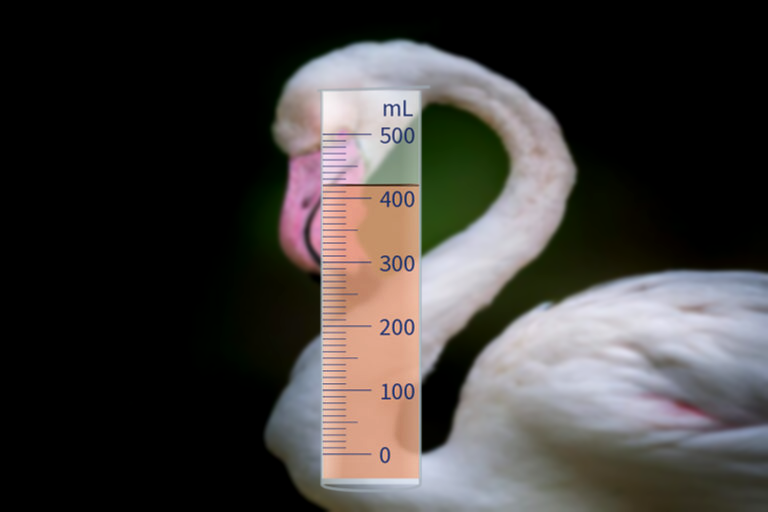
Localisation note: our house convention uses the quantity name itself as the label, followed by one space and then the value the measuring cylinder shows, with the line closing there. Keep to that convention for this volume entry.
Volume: 420 mL
